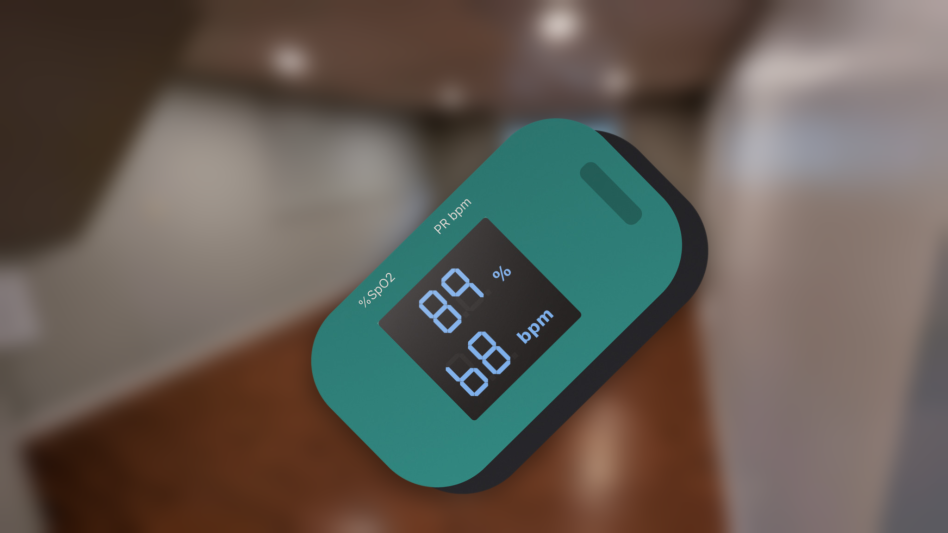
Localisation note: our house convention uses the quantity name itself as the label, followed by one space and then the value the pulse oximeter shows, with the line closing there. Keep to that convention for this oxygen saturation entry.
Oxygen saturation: 89 %
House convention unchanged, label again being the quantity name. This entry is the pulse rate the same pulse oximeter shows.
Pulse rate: 68 bpm
